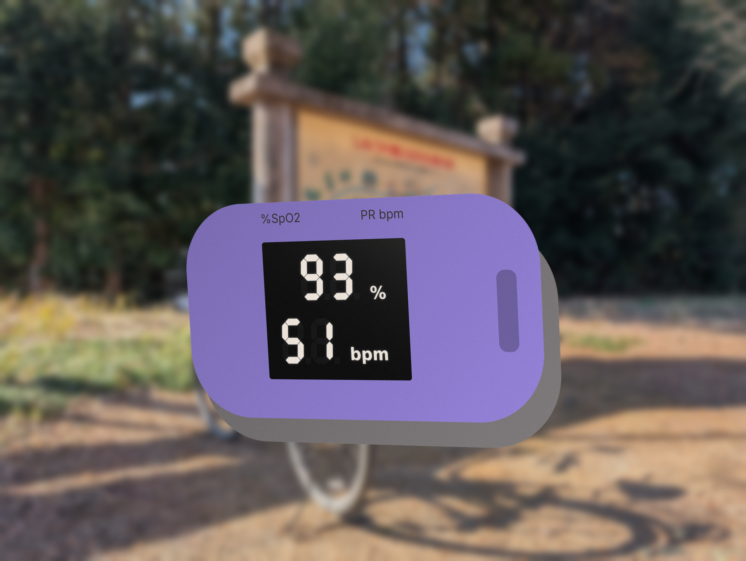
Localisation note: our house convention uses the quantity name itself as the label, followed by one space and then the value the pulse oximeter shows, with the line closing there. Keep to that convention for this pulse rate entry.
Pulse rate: 51 bpm
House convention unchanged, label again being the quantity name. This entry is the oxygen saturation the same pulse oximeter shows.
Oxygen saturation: 93 %
